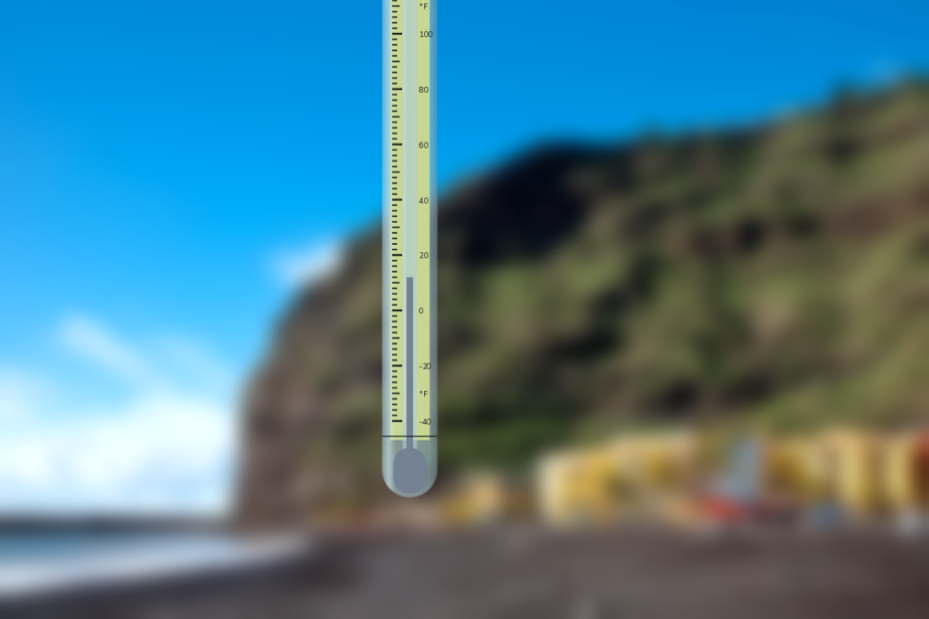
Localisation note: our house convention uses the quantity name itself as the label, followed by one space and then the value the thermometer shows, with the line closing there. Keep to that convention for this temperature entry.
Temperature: 12 °F
